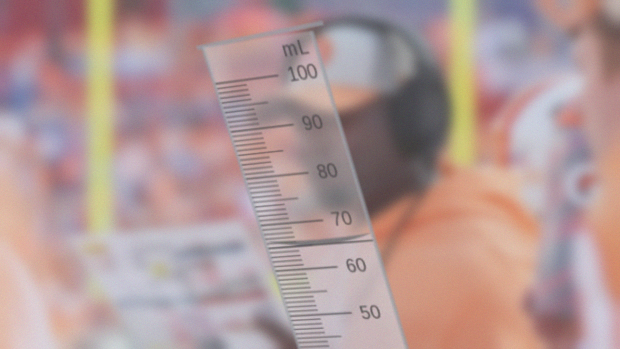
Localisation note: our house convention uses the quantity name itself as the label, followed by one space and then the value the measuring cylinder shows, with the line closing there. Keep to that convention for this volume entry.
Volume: 65 mL
